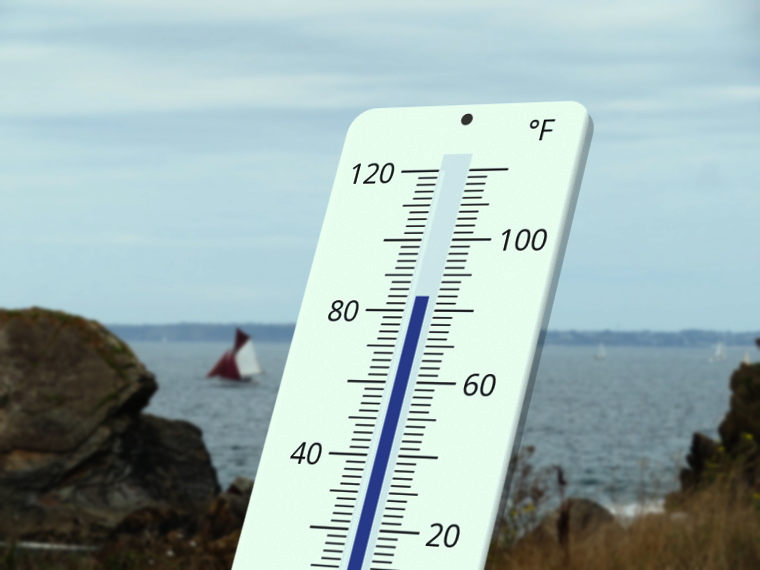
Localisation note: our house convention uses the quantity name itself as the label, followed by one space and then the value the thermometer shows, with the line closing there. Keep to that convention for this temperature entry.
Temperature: 84 °F
